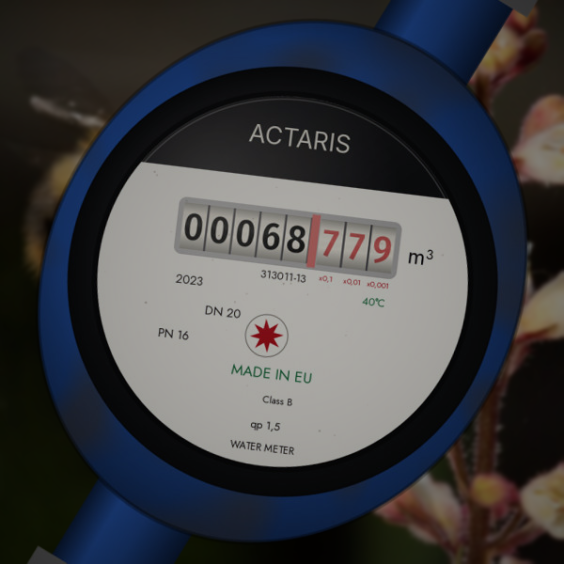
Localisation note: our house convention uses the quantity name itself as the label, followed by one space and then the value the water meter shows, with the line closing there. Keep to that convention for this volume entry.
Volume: 68.779 m³
